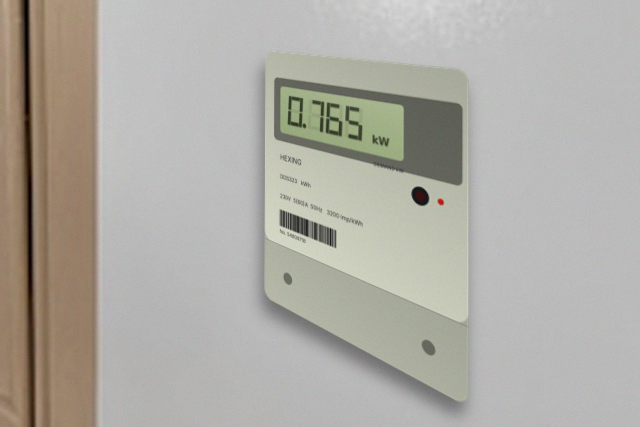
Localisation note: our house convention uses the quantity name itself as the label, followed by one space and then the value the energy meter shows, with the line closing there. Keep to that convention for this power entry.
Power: 0.765 kW
